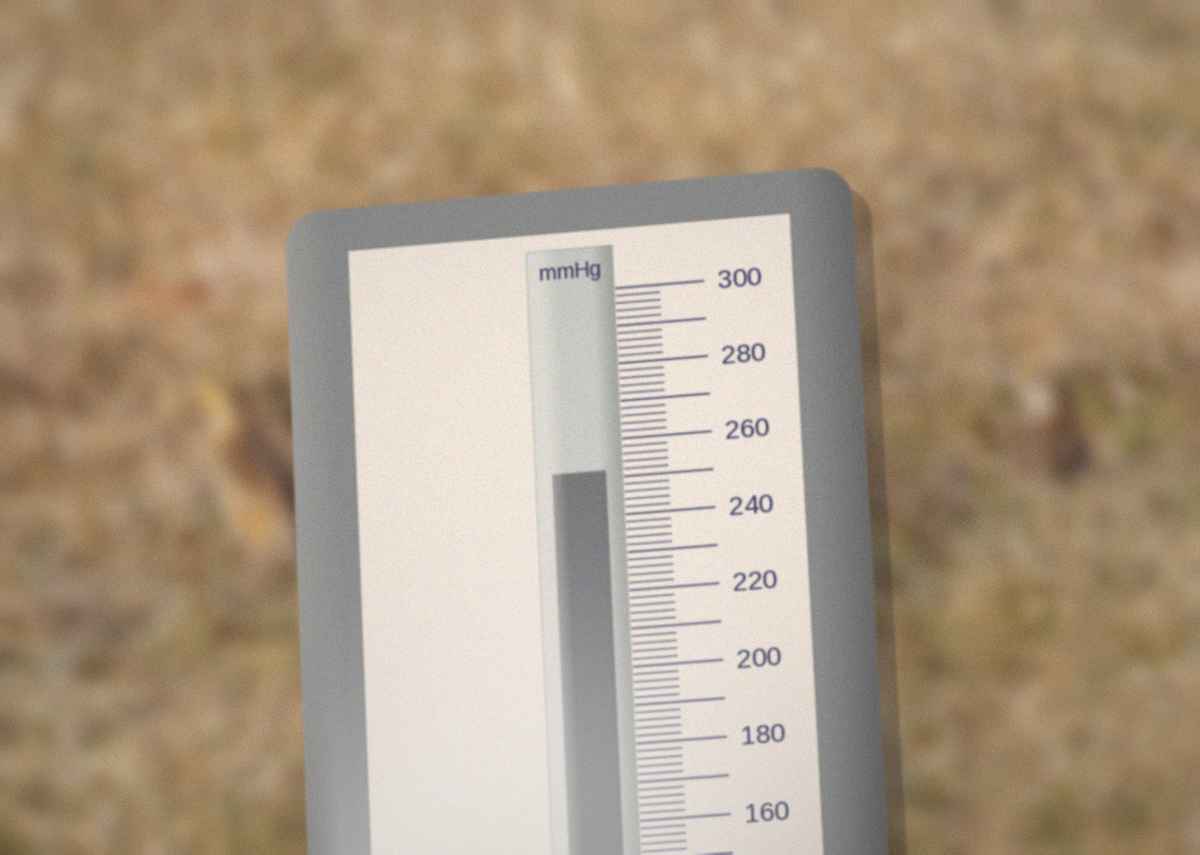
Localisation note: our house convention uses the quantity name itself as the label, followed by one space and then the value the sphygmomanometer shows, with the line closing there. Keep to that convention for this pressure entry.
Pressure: 252 mmHg
